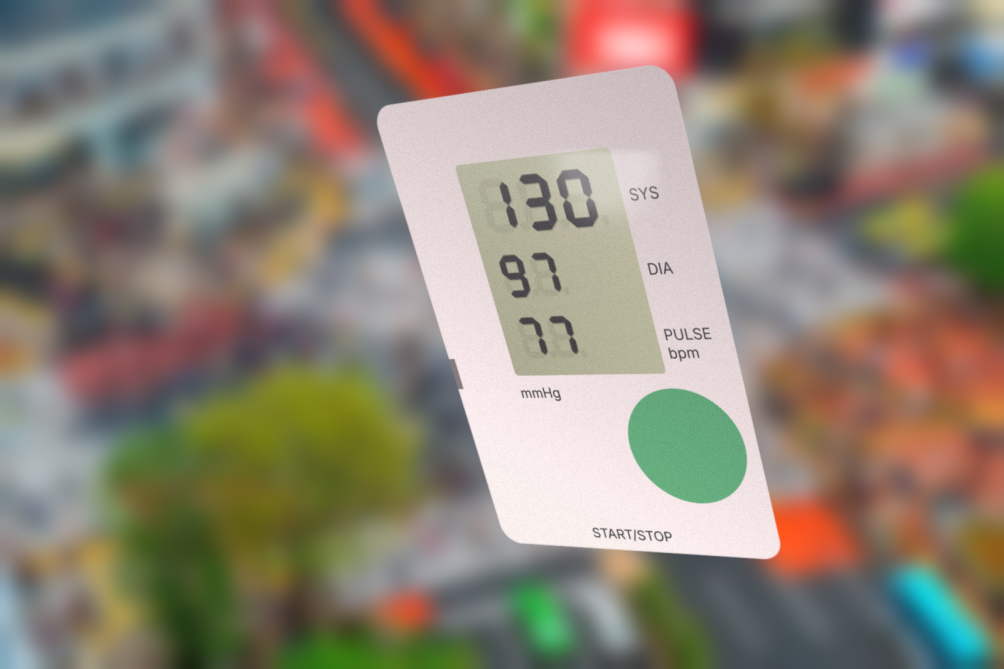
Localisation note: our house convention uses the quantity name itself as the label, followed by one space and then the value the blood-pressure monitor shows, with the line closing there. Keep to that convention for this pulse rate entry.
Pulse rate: 77 bpm
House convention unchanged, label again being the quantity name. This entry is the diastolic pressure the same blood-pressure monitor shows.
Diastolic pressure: 97 mmHg
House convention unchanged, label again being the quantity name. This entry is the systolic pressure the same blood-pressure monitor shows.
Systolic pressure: 130 mmHg
